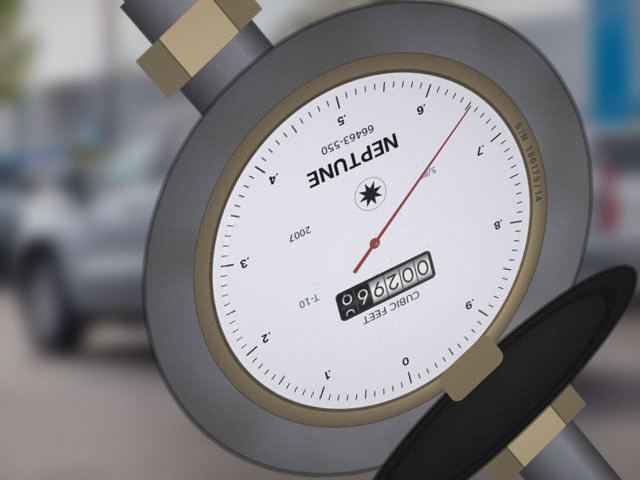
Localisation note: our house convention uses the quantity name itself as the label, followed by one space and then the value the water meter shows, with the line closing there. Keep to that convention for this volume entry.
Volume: 2968.65 ft³
